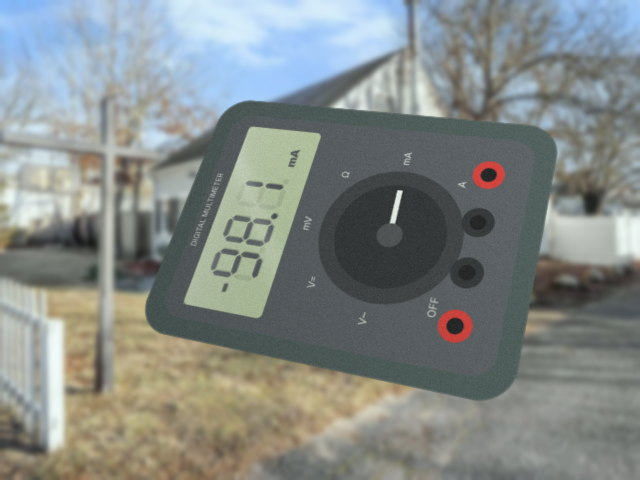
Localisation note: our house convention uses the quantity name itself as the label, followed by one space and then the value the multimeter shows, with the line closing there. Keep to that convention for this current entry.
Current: -98.1 mA
